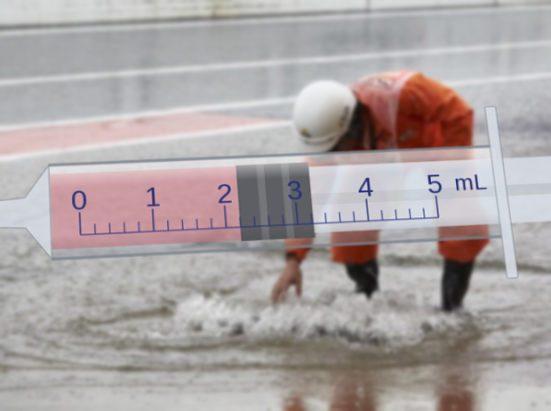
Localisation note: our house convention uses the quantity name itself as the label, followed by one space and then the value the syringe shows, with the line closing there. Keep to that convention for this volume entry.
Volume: 2.2 mL
